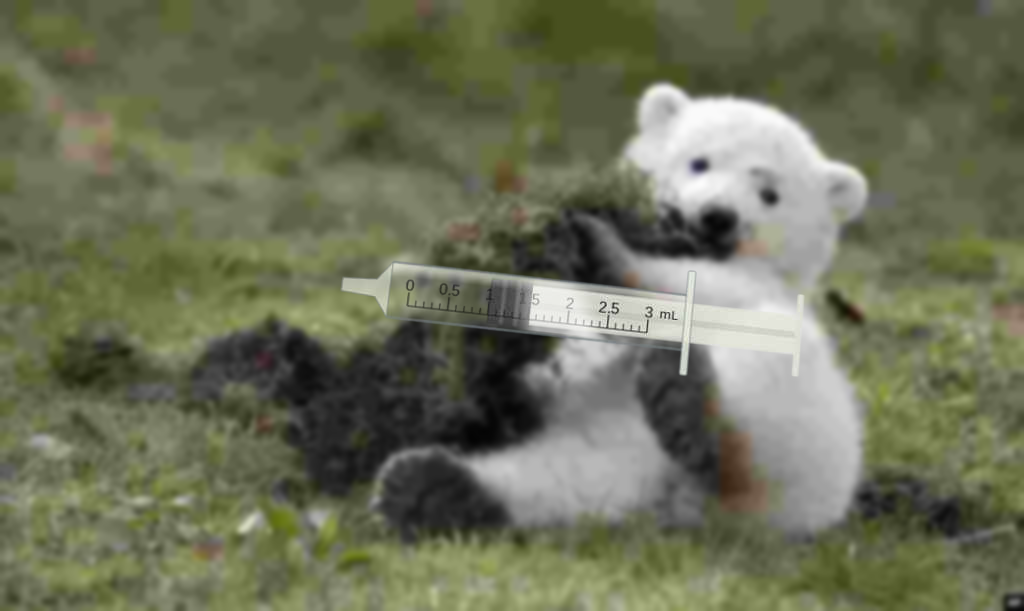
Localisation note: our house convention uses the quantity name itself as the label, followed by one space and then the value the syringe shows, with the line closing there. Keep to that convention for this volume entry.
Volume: 1 mL
